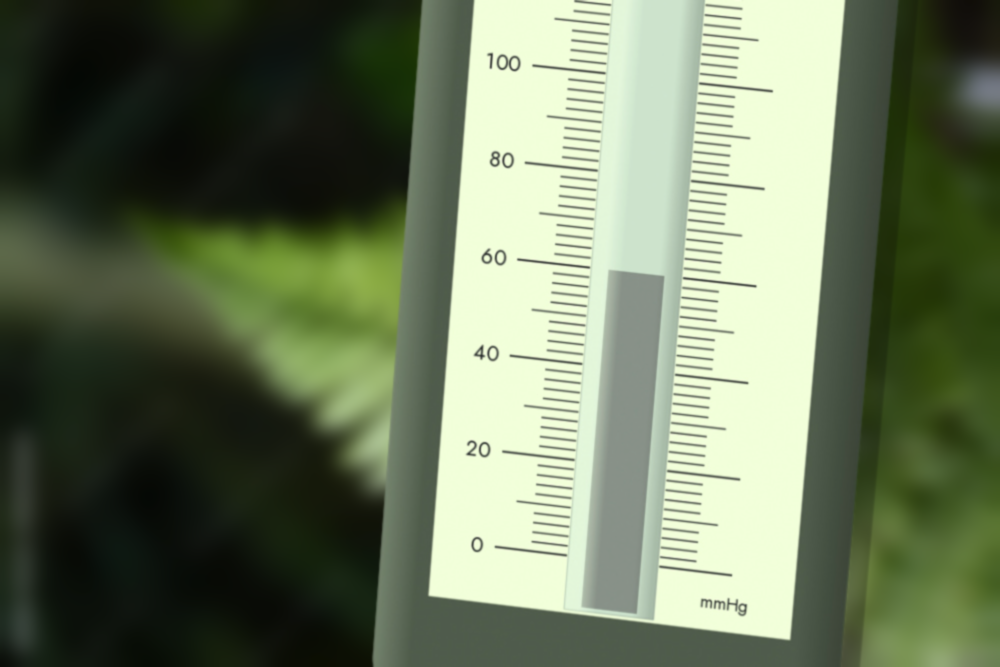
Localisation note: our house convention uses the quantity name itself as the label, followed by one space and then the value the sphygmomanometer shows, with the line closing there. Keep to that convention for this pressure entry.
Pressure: 60 mmHg
